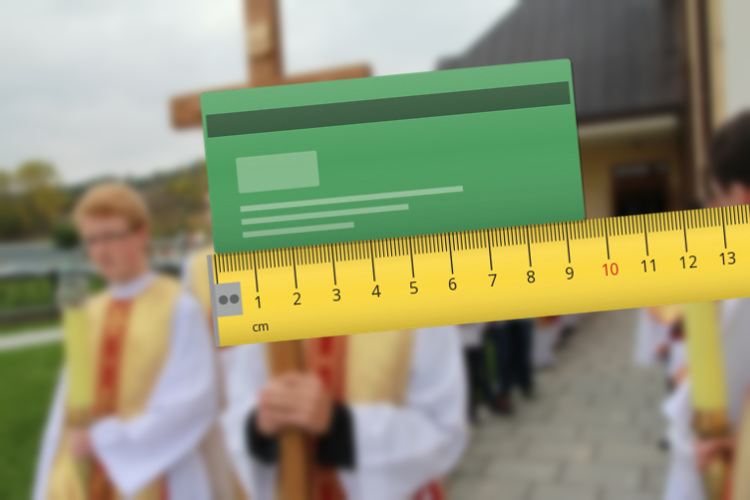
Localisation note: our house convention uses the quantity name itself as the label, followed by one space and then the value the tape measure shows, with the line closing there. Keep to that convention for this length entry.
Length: 9.5 cm
